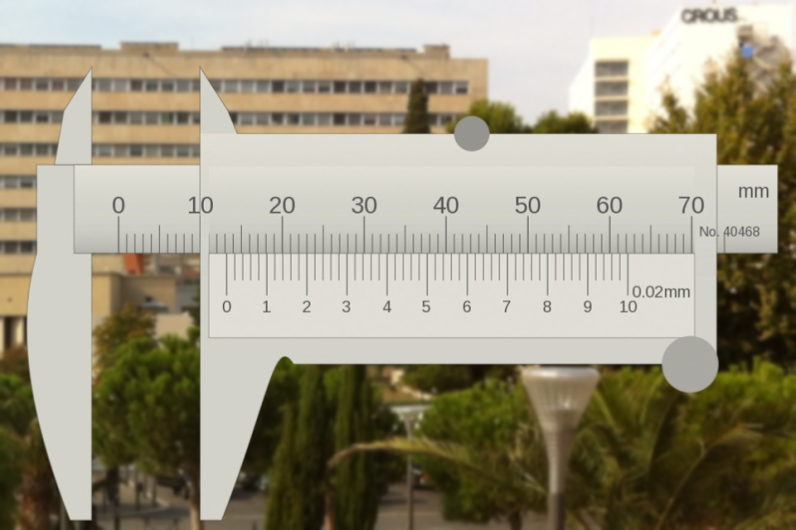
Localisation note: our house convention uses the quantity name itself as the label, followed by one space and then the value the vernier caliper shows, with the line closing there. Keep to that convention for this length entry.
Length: 13.2 mm
